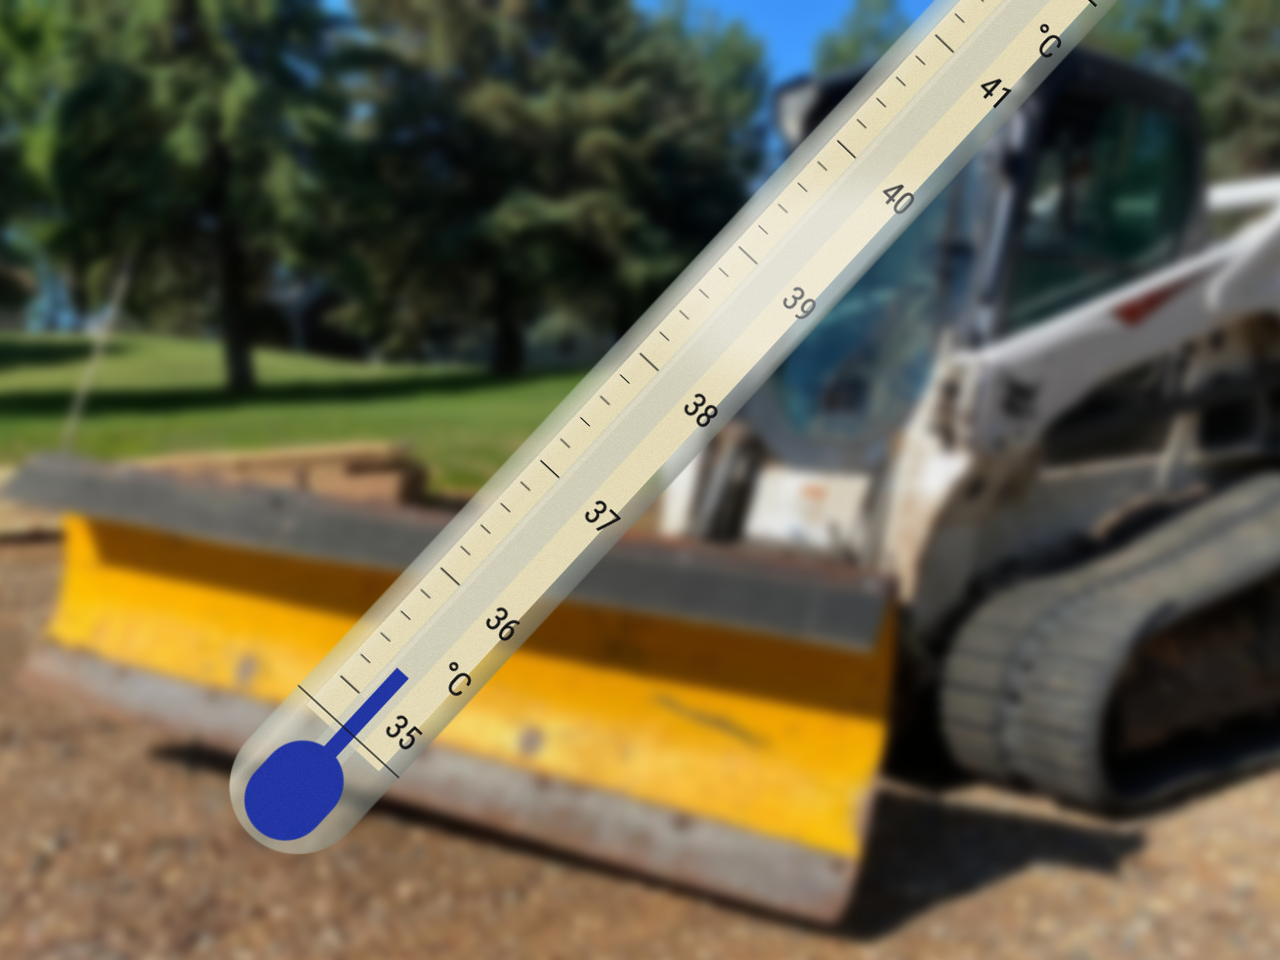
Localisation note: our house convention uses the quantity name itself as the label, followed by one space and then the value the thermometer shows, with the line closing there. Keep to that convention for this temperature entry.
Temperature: 35.3 °C
